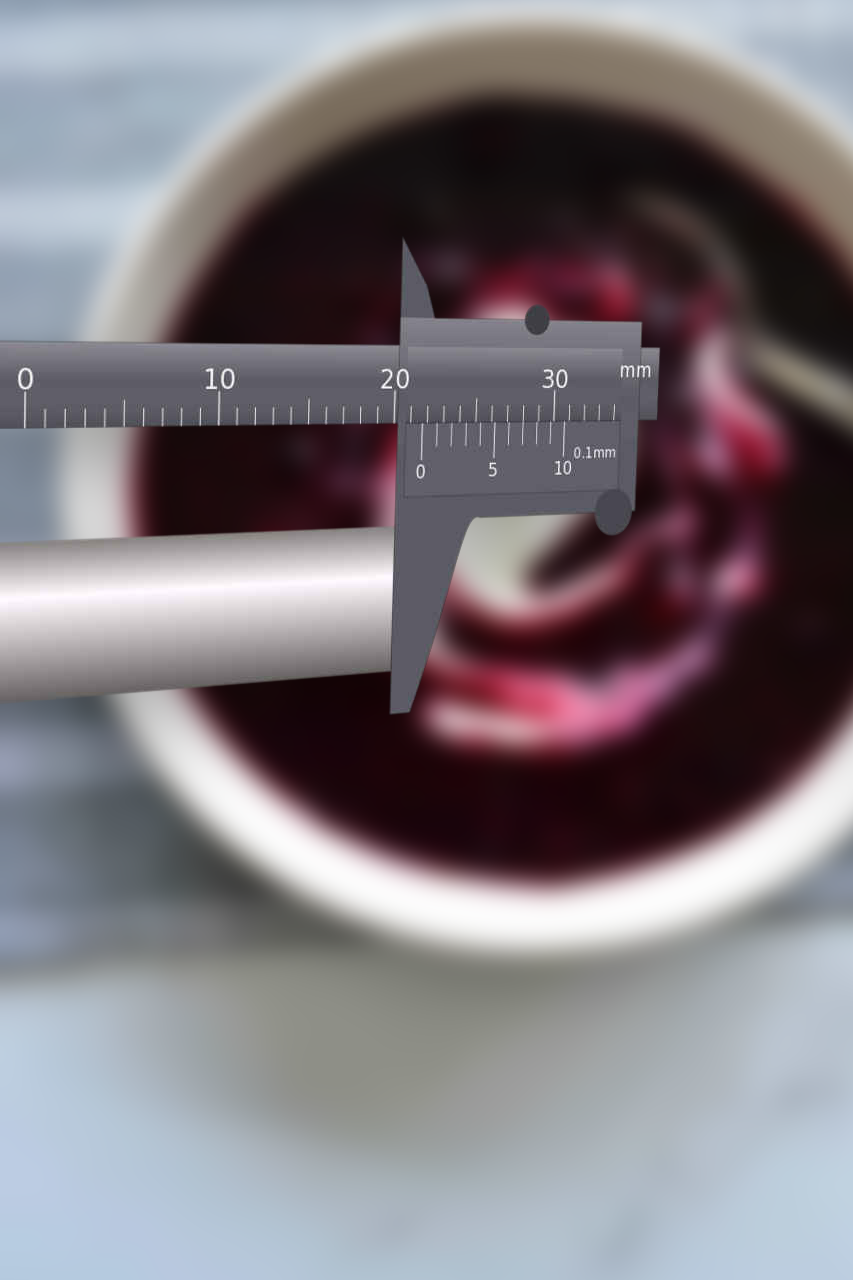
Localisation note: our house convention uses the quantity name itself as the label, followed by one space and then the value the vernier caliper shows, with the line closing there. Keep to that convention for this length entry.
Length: 21.7 mm
